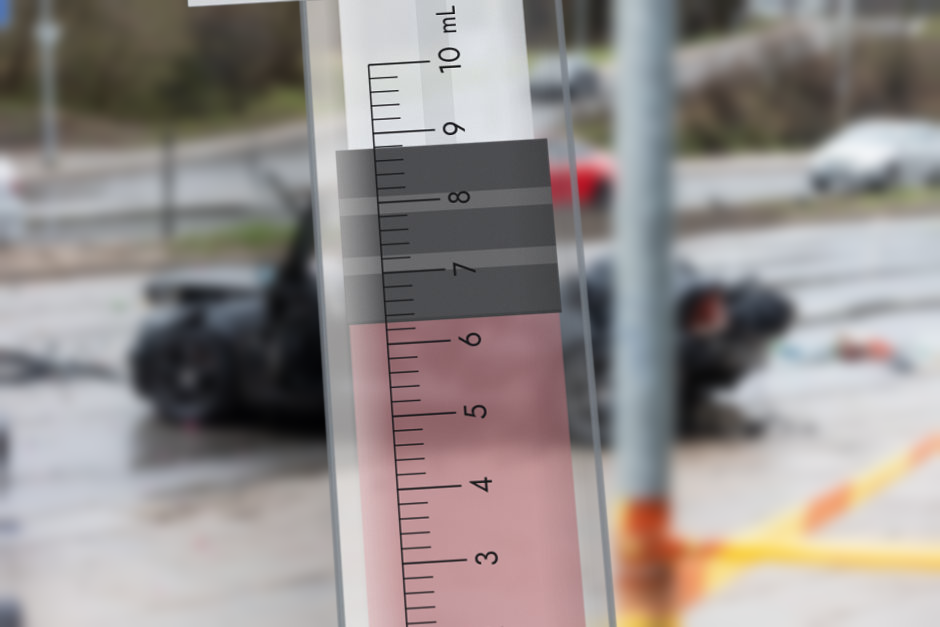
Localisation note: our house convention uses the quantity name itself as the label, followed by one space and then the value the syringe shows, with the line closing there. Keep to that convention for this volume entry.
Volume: 6.3 mL
